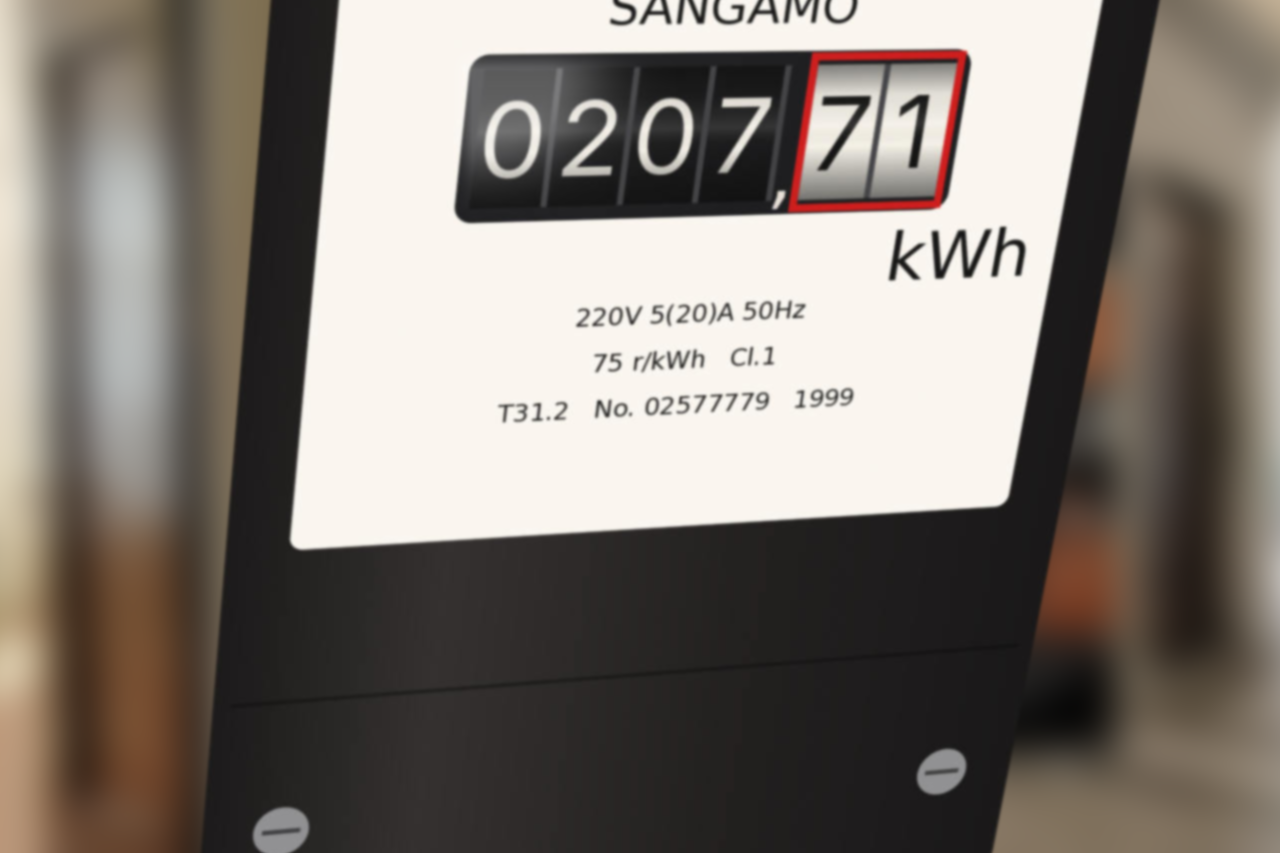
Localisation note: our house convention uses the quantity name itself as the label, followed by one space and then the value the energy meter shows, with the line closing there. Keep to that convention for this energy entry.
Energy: 207.71 kWh
